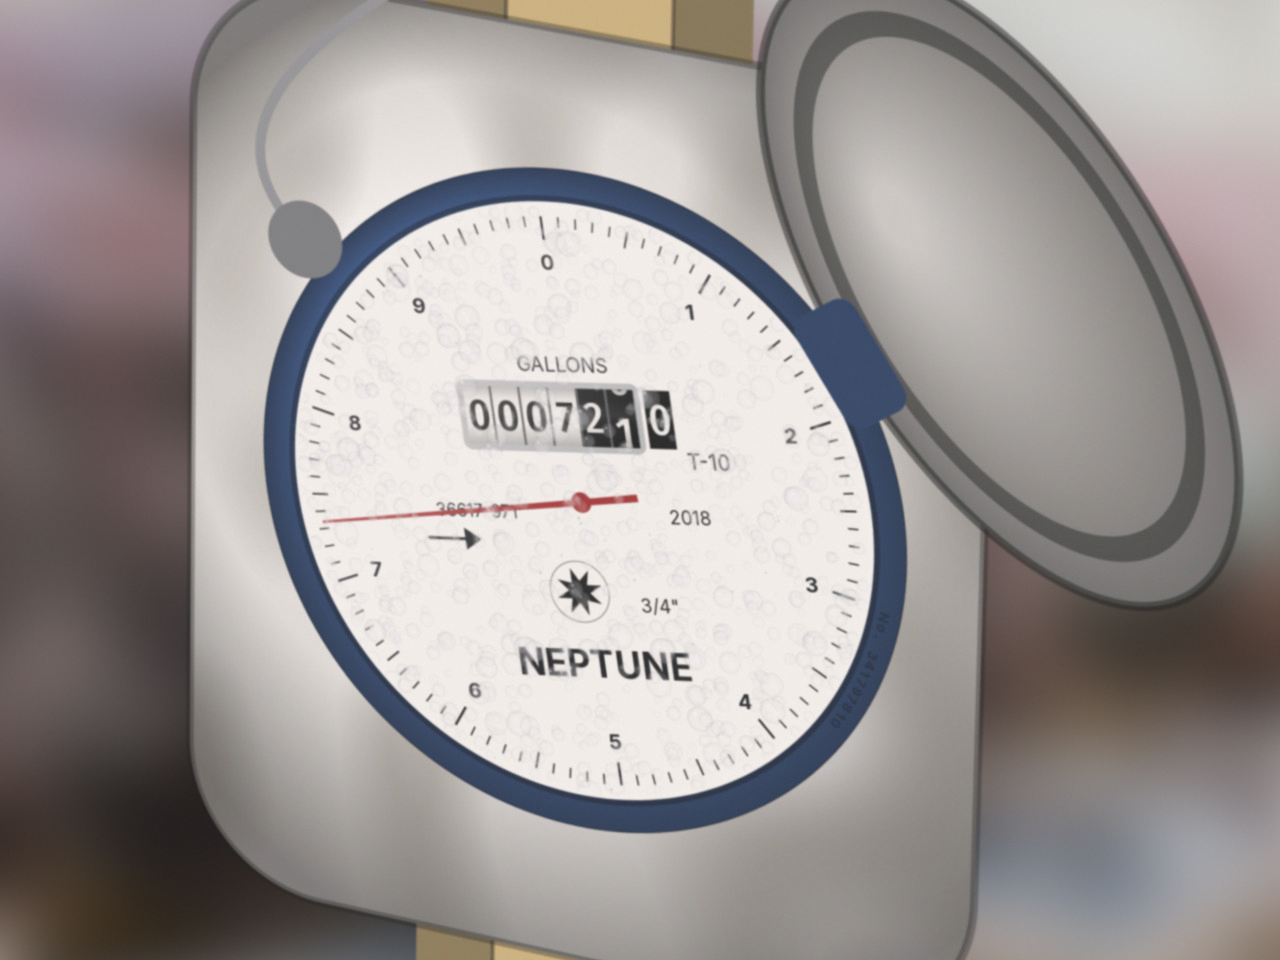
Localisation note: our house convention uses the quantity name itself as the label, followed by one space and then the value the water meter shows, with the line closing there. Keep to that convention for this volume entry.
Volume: 7207.3 gal
